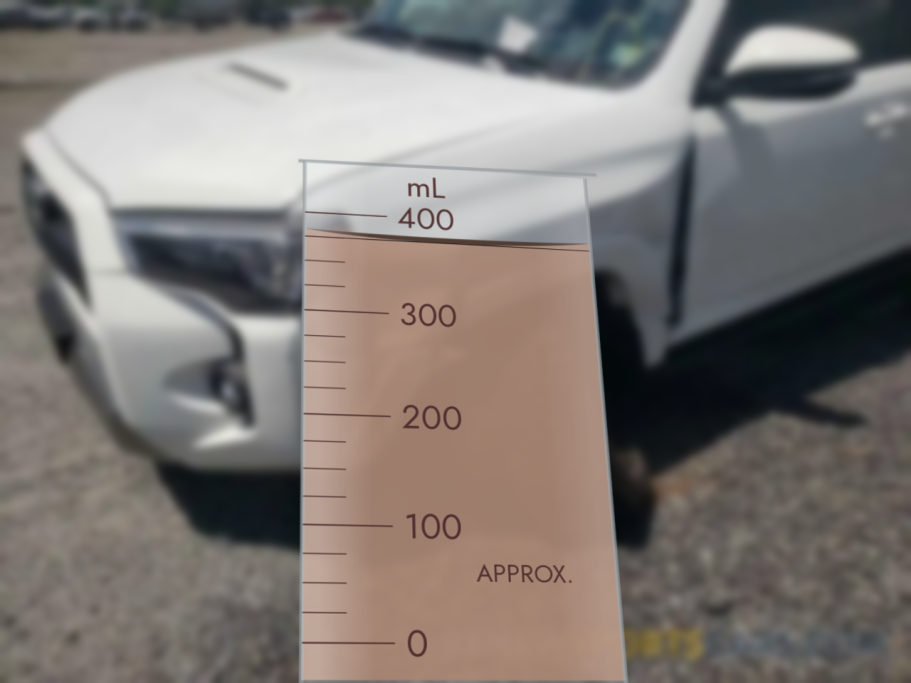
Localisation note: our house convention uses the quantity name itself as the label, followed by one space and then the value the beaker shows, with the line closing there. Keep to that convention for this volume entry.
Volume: 375 mL
